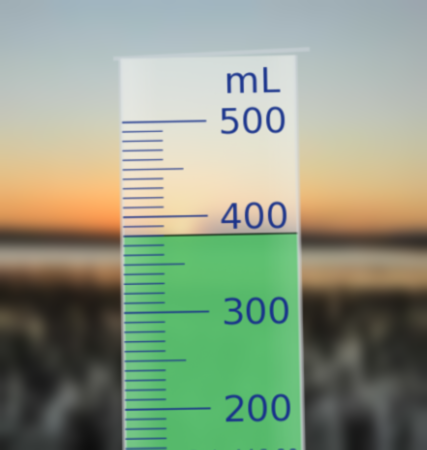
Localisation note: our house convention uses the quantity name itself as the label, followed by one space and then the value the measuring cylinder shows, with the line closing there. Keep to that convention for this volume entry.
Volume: 380 mL
